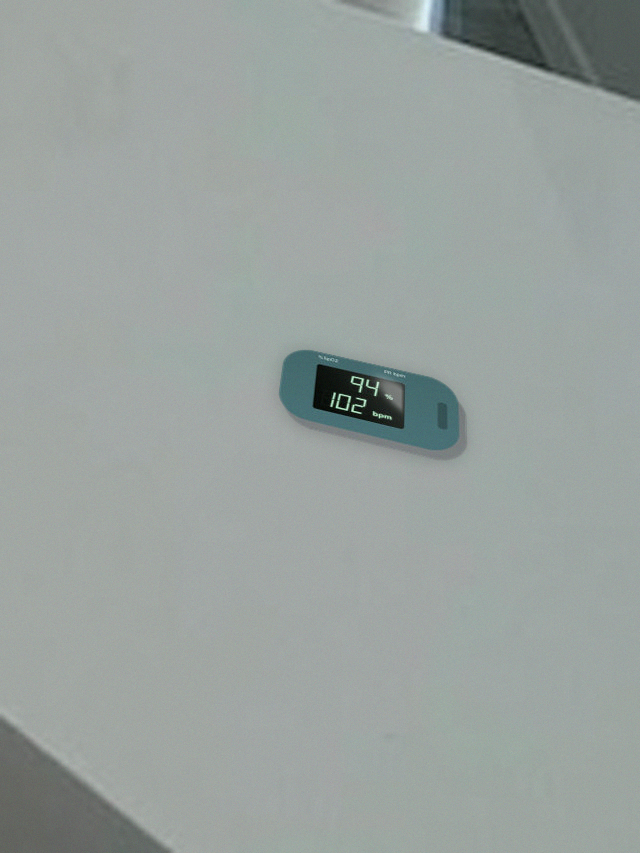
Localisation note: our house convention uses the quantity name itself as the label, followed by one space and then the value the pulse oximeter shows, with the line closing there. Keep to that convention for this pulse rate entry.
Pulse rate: 102 bpm
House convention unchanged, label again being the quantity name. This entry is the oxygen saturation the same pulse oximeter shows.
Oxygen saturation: 94 %
